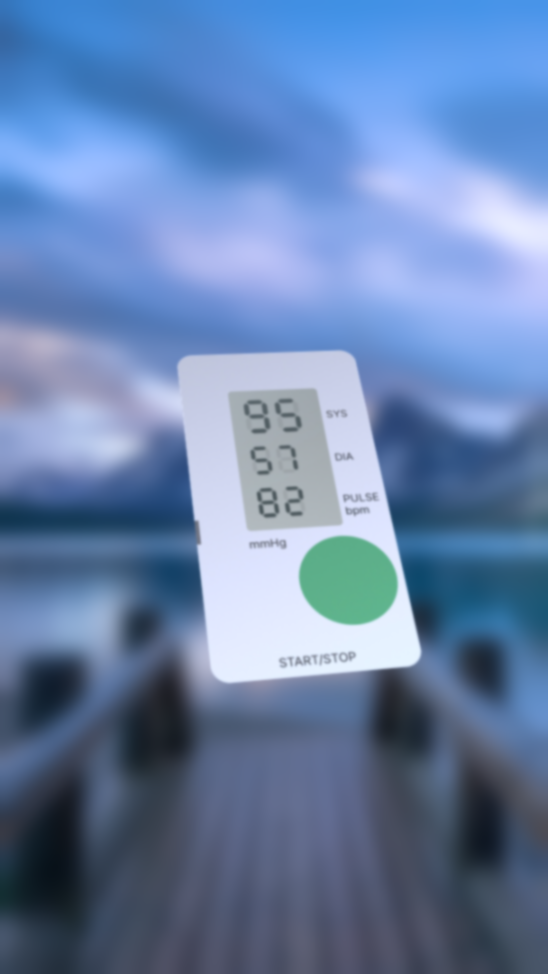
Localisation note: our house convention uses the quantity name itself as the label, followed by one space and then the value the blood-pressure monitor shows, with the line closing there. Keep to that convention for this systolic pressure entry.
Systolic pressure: 95 mmHg
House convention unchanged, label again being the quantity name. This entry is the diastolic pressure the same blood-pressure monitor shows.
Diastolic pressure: 57 mmHg
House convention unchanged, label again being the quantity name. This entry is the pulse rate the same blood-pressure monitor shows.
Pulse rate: 82 bpm
